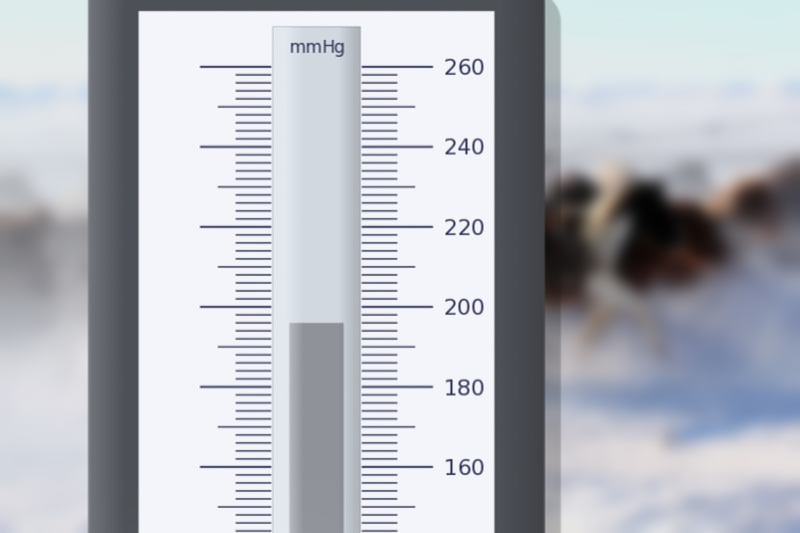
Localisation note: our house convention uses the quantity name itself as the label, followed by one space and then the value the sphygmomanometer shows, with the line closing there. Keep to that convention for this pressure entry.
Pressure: 196 mmHg
